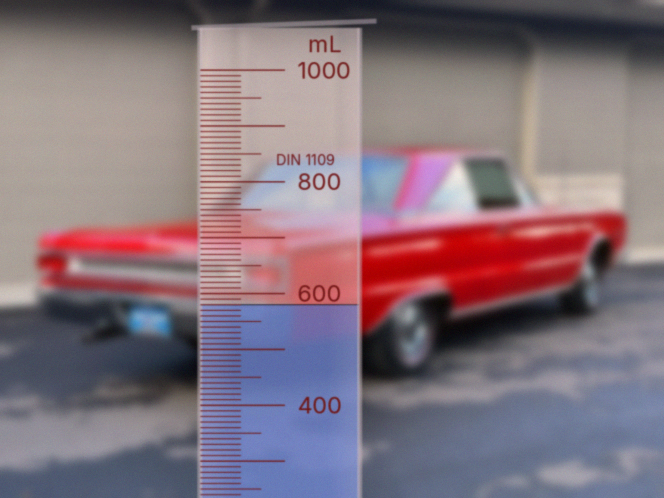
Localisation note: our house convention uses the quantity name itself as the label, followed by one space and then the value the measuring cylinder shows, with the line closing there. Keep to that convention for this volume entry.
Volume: 580 mL
